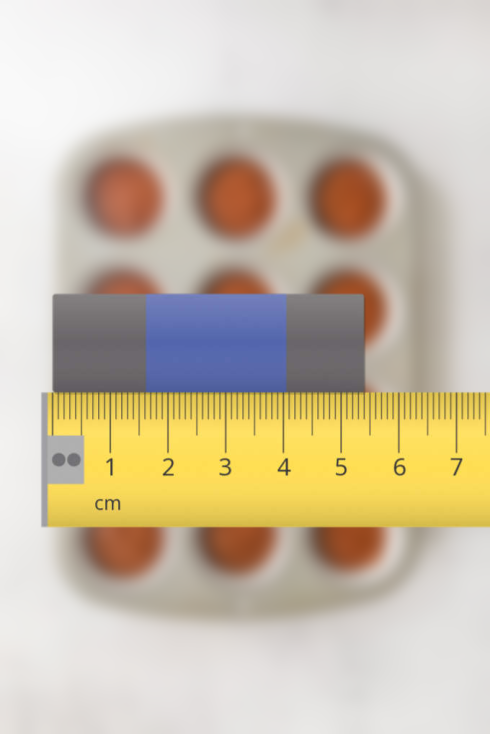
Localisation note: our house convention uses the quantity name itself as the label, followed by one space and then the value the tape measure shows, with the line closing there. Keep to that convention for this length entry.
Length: 5.4 cm
